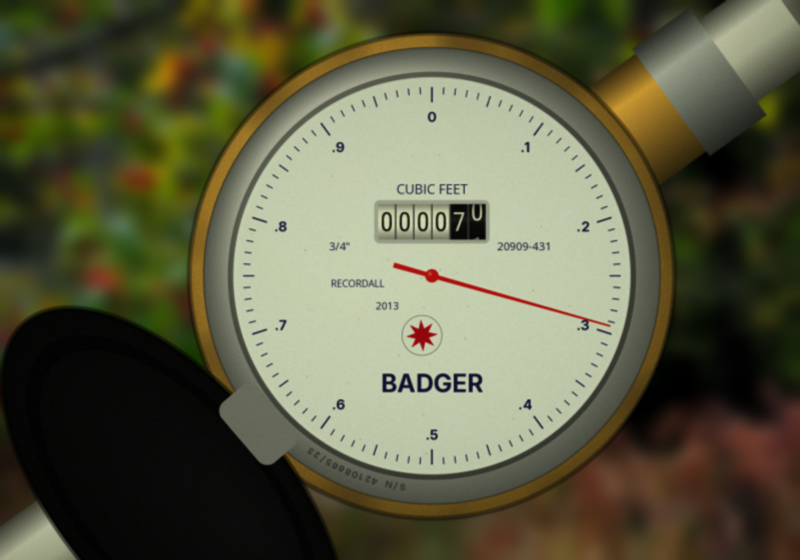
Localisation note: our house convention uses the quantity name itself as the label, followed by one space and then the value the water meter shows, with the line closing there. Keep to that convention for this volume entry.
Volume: 70.29 ft³
